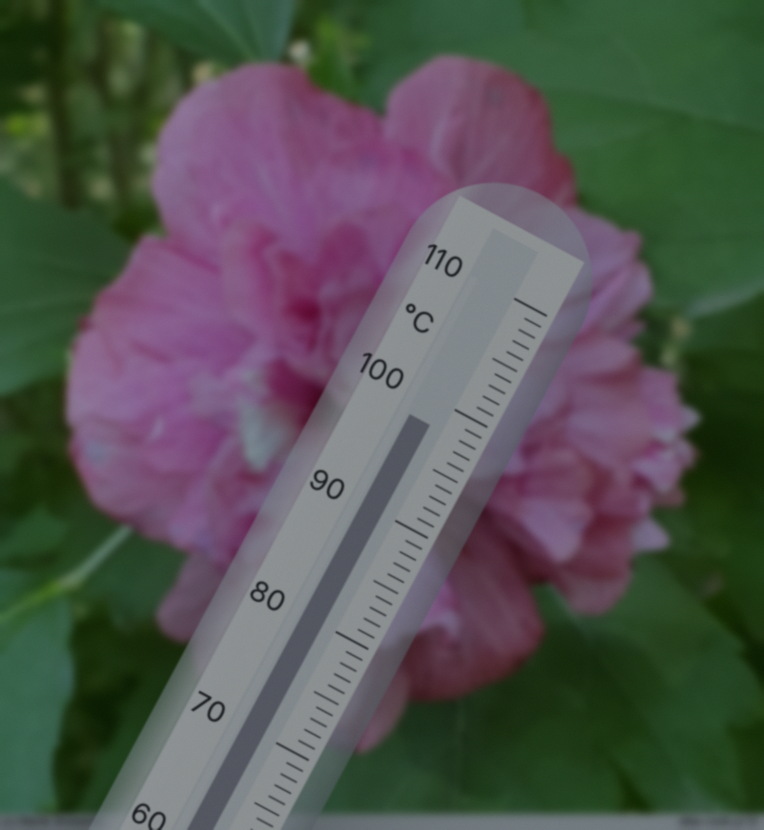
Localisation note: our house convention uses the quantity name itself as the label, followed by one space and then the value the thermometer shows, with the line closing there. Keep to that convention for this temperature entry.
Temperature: 98 °C
